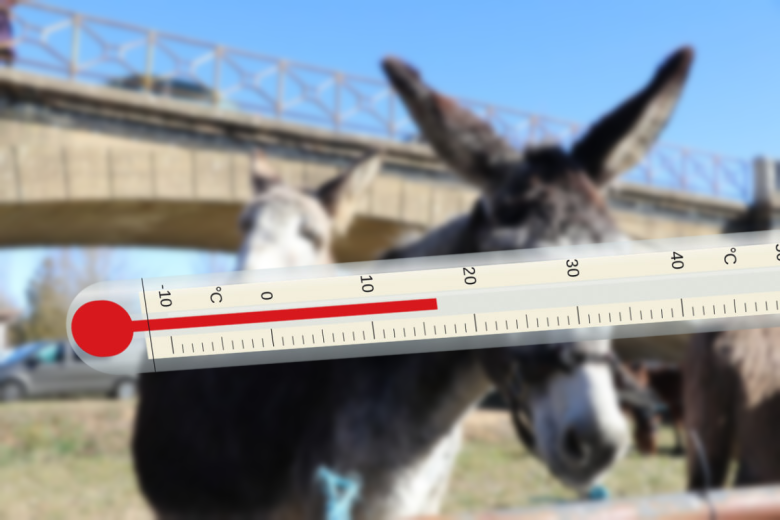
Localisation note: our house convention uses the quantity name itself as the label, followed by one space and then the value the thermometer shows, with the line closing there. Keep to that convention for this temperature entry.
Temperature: 16.5 °C
